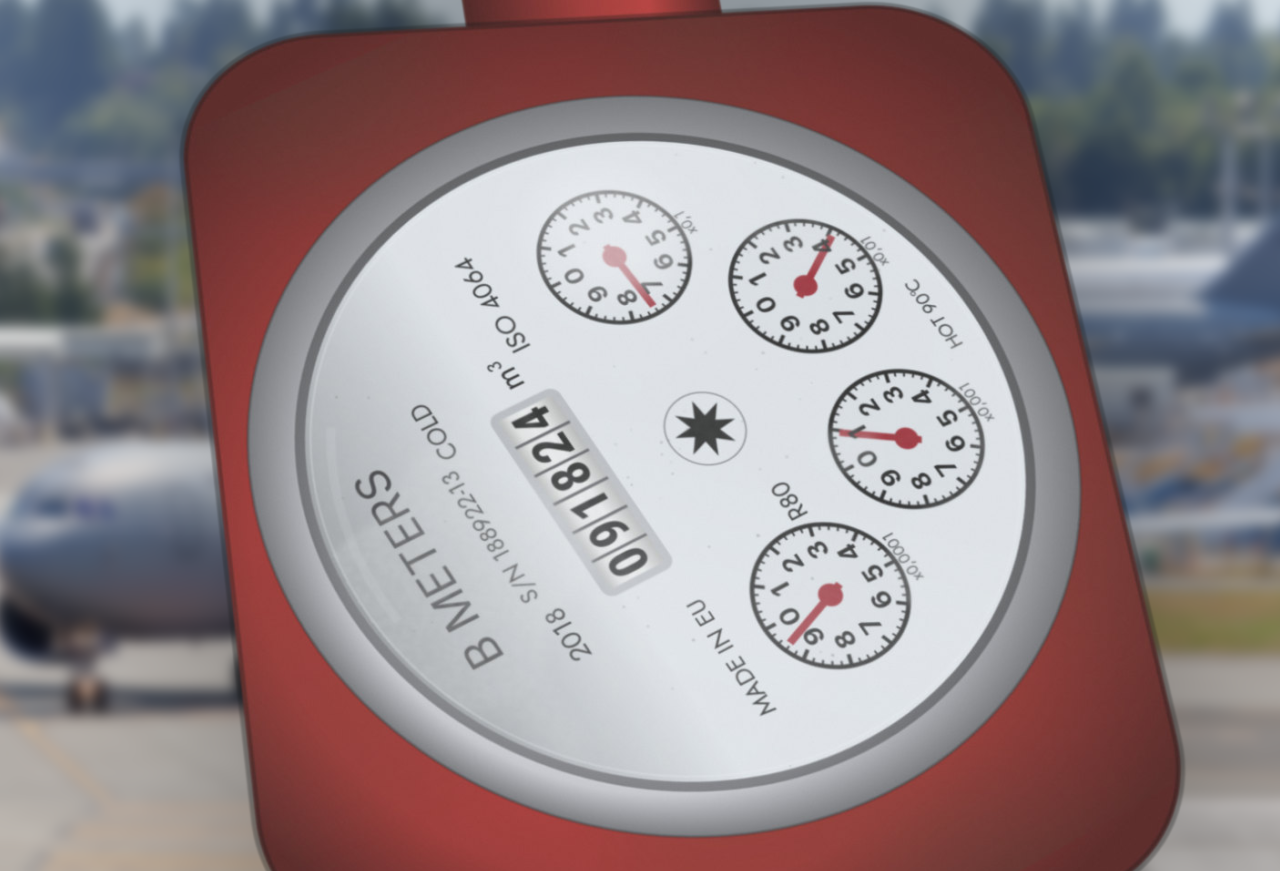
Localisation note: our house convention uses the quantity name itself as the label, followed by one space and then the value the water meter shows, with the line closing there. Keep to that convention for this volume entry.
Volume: 91824.7409 m³
